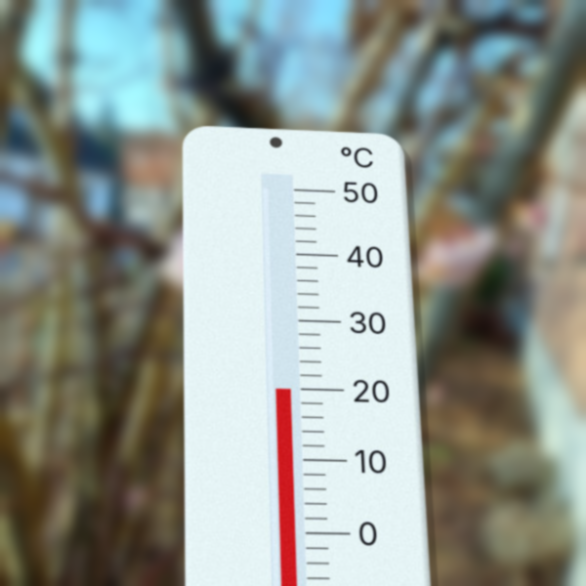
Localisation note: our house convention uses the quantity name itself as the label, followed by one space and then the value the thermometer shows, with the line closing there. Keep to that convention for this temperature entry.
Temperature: 20 °C
